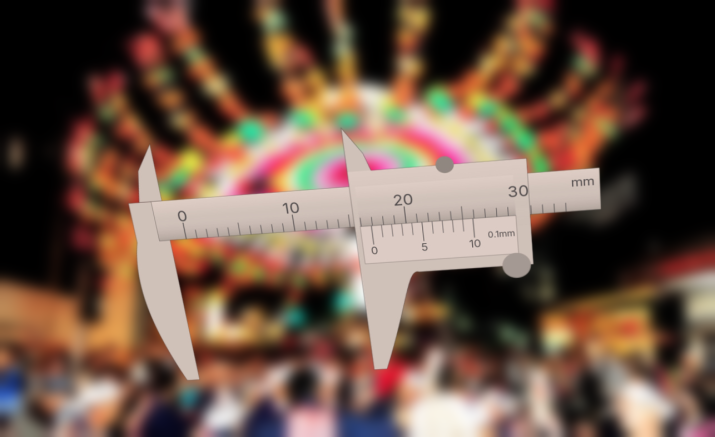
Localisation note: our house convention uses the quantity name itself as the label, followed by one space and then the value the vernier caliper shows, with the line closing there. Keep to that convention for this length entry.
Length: 16.9 mm
